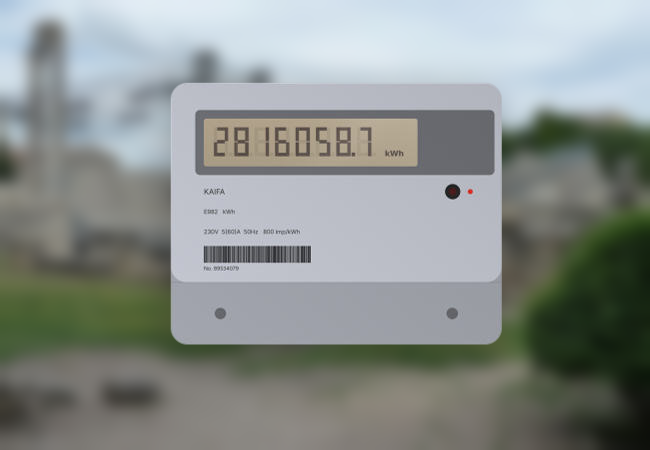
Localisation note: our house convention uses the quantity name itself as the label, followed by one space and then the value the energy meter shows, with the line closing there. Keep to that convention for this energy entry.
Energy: 2816058.7 kWh
